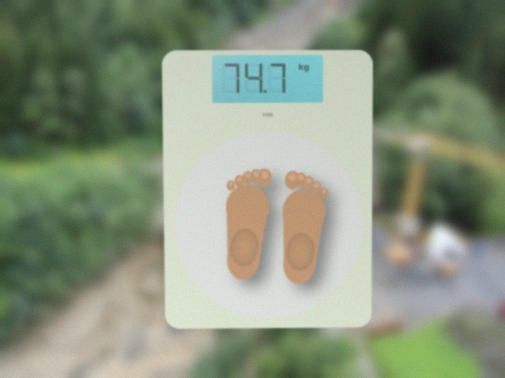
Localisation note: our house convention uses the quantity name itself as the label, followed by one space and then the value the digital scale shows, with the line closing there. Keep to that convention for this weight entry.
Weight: 74.7 kg
